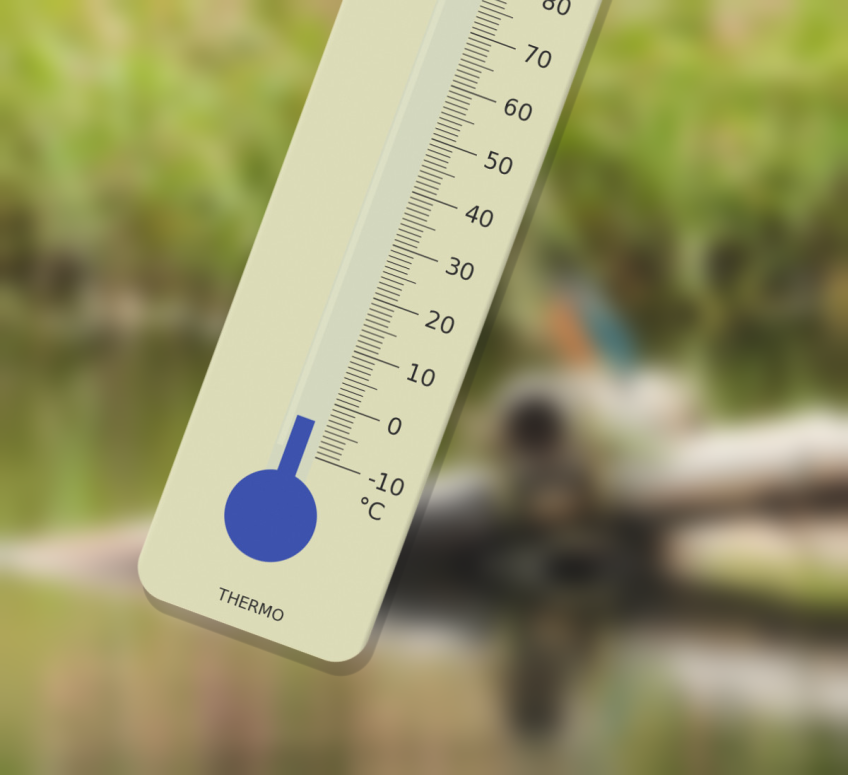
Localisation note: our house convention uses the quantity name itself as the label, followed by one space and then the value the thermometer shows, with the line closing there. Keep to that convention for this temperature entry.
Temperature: -4 °C
